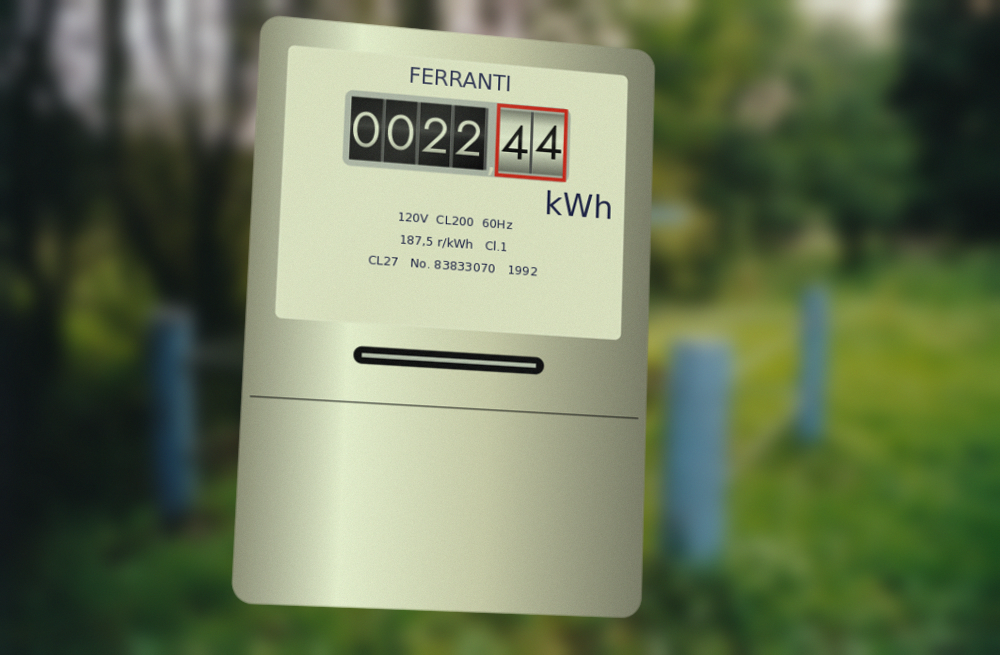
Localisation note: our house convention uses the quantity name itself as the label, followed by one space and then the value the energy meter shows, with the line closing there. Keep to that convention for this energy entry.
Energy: 22.44 kWh
